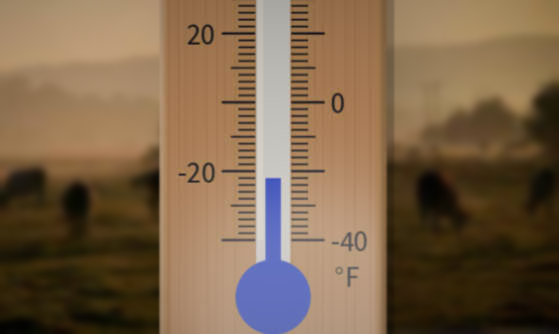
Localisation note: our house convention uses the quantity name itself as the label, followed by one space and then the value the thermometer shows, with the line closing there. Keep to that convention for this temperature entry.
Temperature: -22 °F
